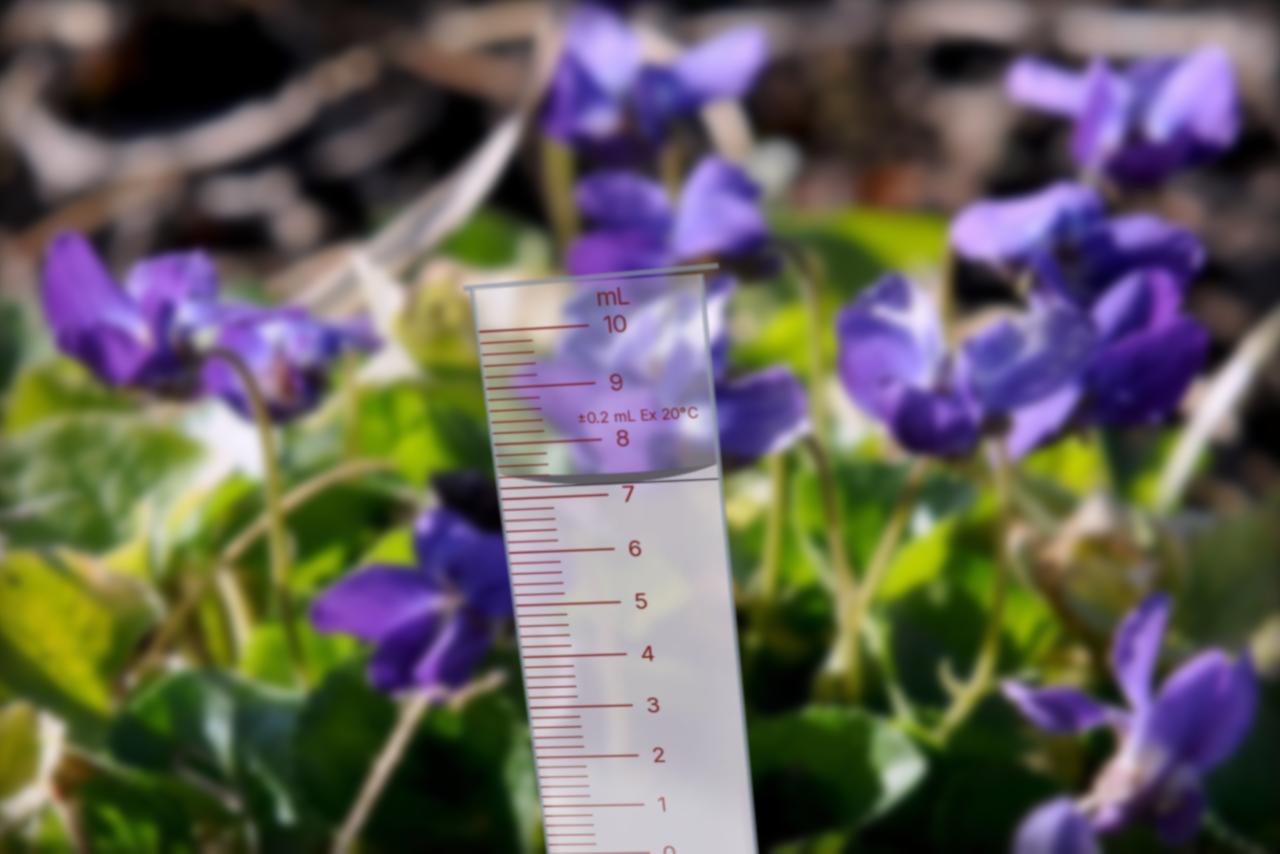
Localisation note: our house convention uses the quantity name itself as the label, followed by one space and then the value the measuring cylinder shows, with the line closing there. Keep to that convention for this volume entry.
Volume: 7.2 mL
